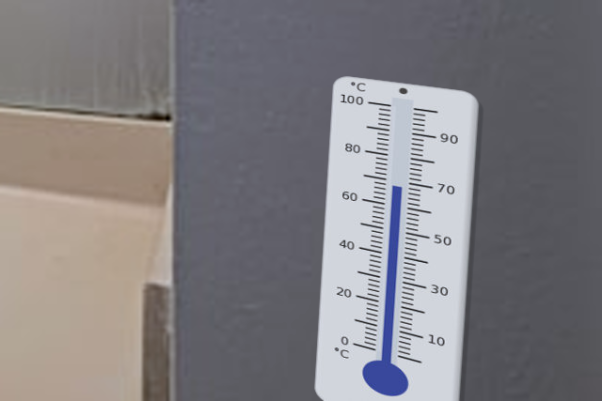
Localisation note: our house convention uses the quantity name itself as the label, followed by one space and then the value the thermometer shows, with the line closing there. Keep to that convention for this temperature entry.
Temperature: 68 °C
